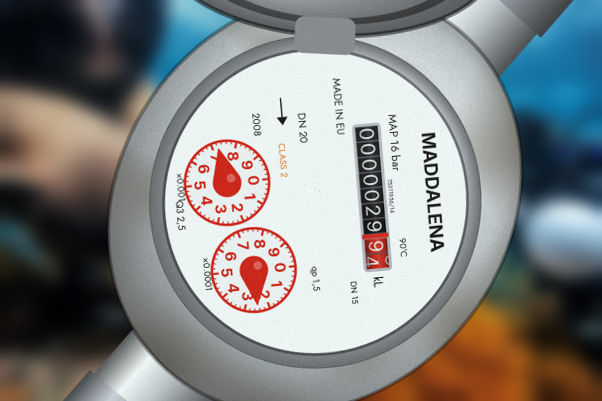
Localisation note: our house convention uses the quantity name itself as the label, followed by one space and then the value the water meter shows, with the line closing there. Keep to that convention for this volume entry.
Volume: 29.9372 kL
